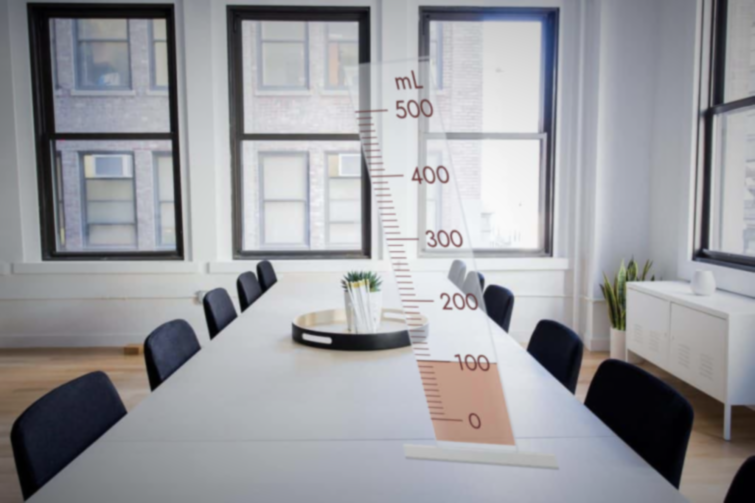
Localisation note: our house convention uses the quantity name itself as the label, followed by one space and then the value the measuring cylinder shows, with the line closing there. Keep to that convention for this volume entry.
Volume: 100 mL
